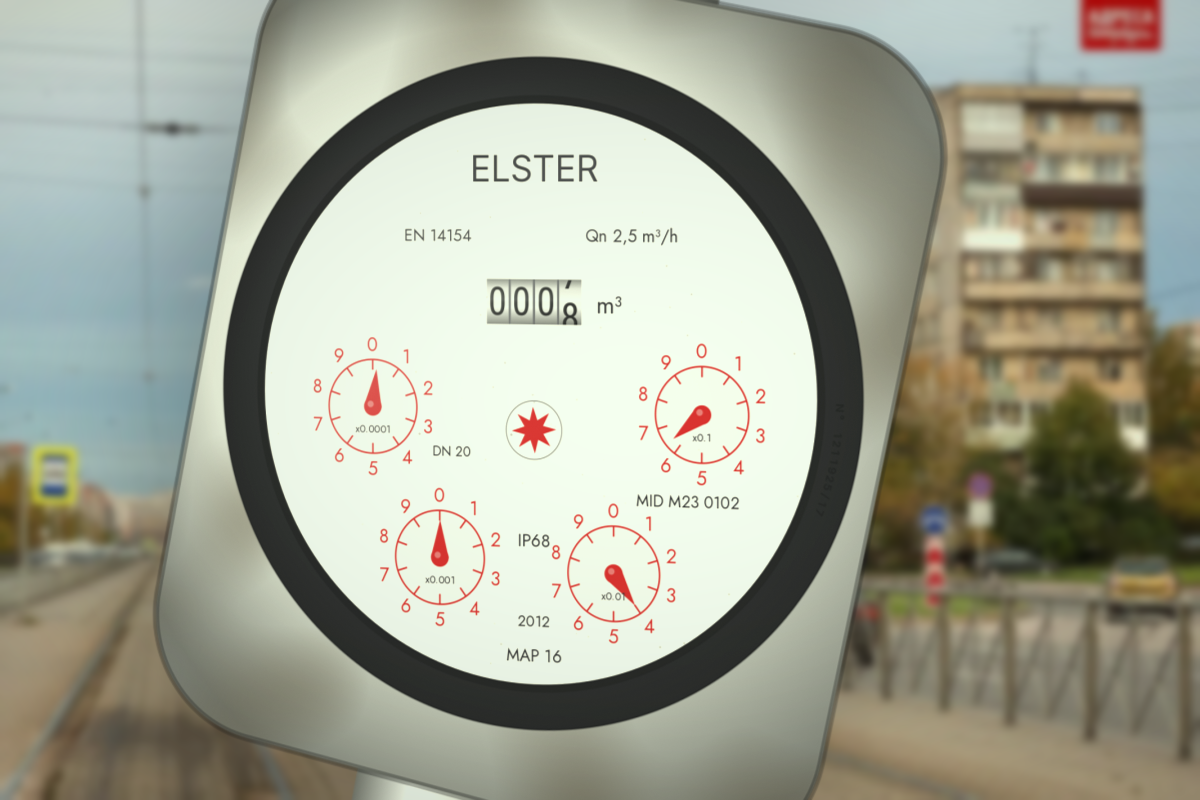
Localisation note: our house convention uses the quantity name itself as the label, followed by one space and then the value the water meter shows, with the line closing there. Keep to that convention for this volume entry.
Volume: 7.6400 m³
